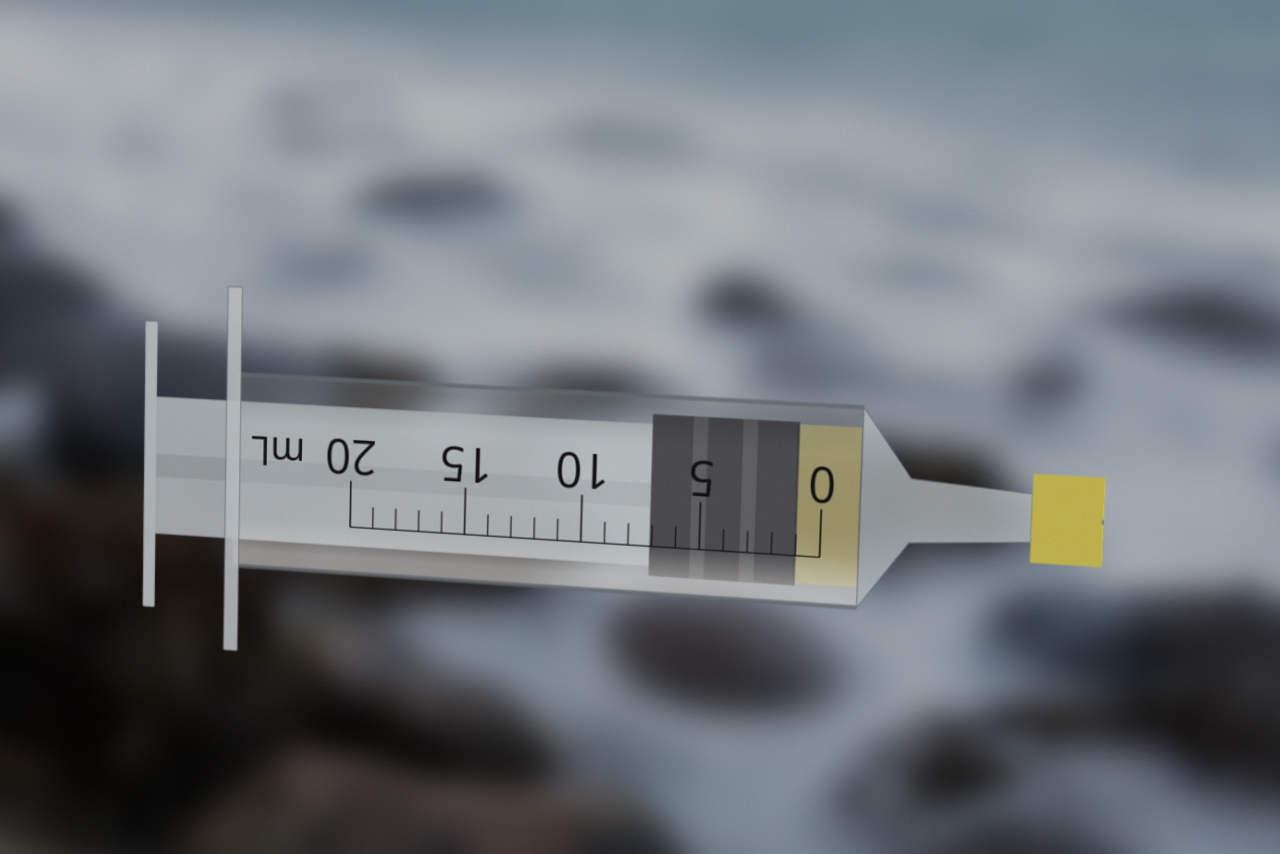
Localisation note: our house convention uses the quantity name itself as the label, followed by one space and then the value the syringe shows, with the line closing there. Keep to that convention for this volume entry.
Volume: 1 mL
